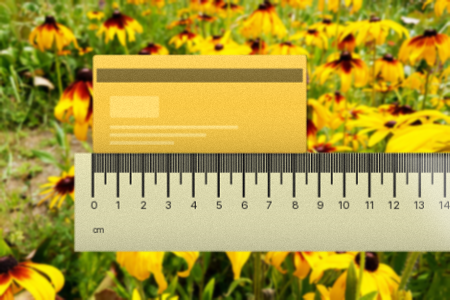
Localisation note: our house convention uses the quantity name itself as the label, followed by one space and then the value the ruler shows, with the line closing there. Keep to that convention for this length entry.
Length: 8.5 cm
